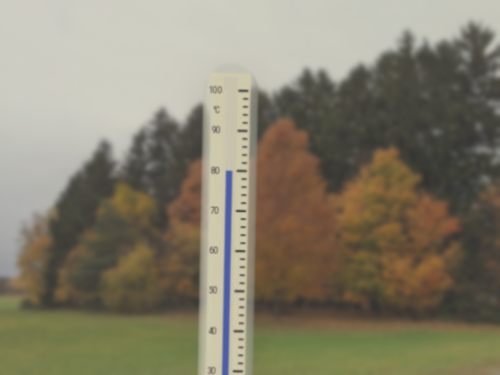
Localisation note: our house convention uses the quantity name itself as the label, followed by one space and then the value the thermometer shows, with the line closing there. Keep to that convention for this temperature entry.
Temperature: 80 °C
